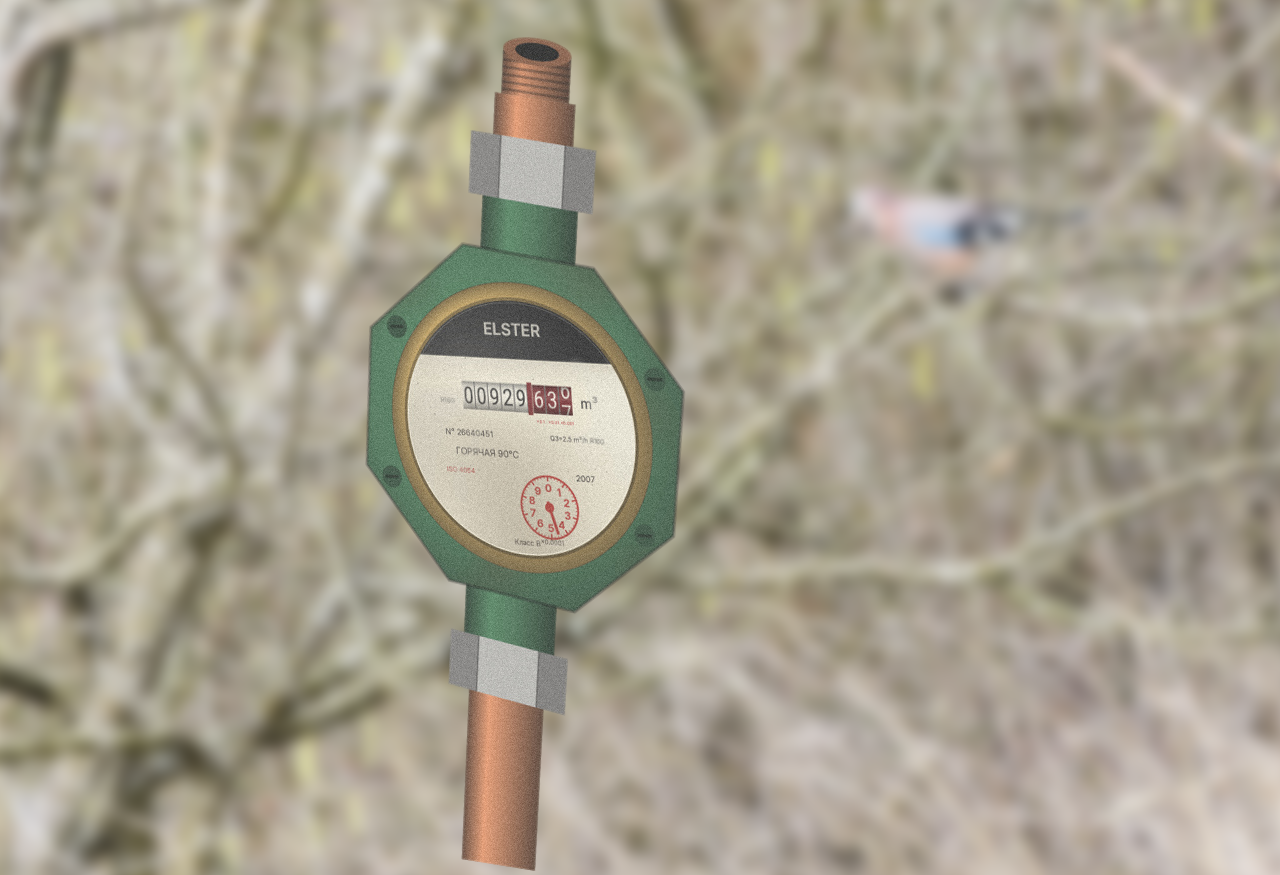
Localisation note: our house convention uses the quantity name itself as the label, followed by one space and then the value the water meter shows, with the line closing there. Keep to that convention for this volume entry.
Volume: 929.6364 m³
